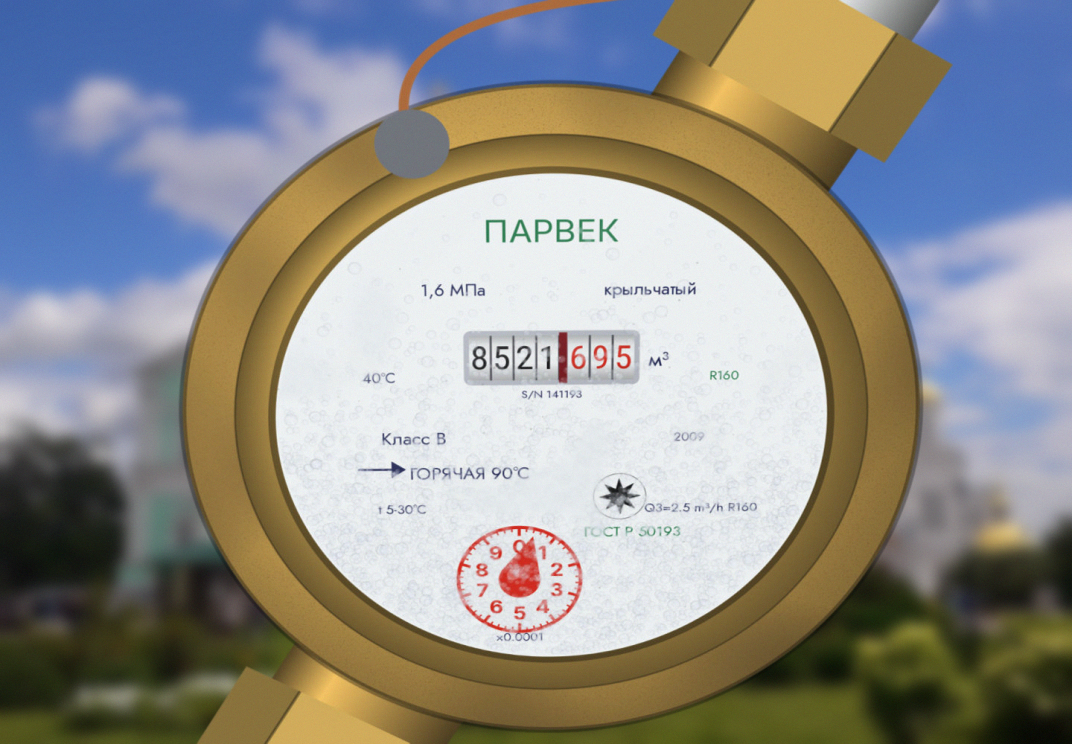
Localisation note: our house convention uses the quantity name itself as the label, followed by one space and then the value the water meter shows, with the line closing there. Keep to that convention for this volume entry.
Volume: 8521.6950 m³
